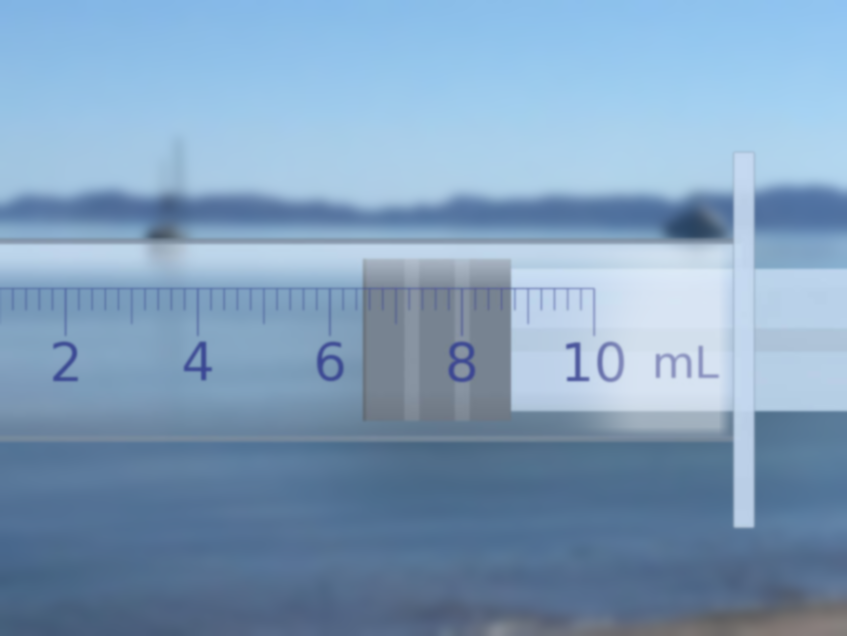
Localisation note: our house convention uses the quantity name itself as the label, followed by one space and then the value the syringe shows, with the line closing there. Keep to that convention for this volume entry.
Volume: 6.5 mL
